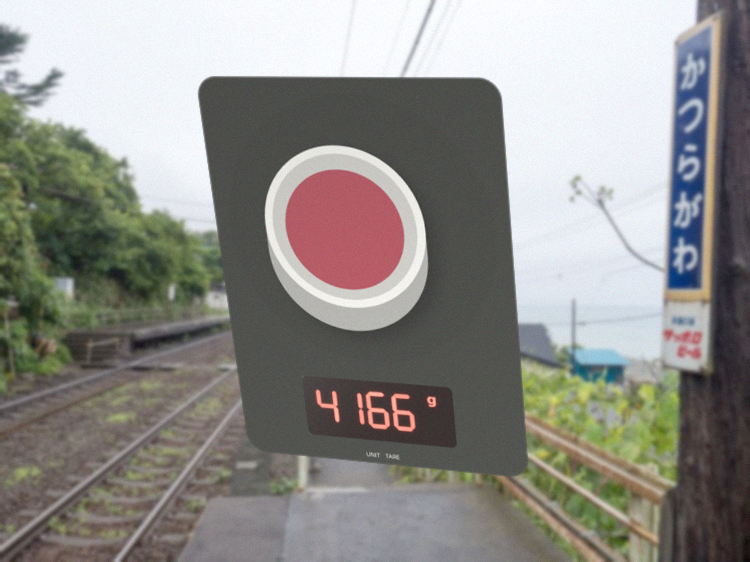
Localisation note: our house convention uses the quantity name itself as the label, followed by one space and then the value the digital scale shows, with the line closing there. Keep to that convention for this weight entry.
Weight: 4166 g
